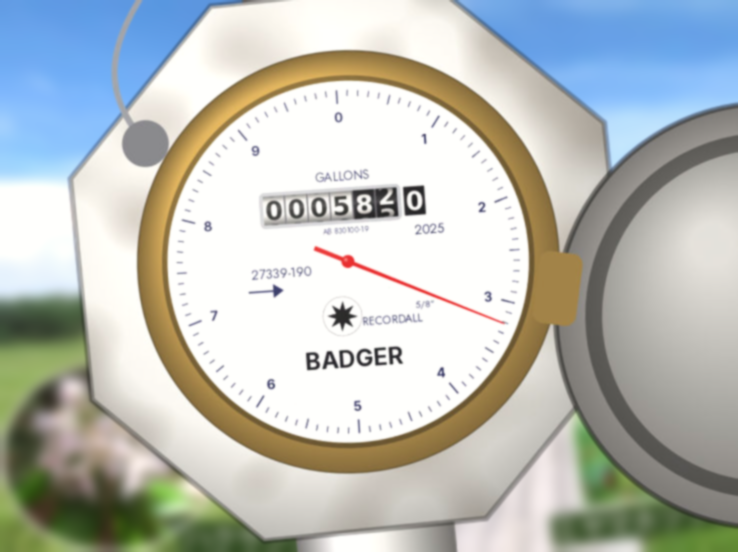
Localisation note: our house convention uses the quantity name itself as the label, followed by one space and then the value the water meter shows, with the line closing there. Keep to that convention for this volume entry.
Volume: 5823.2 gal
